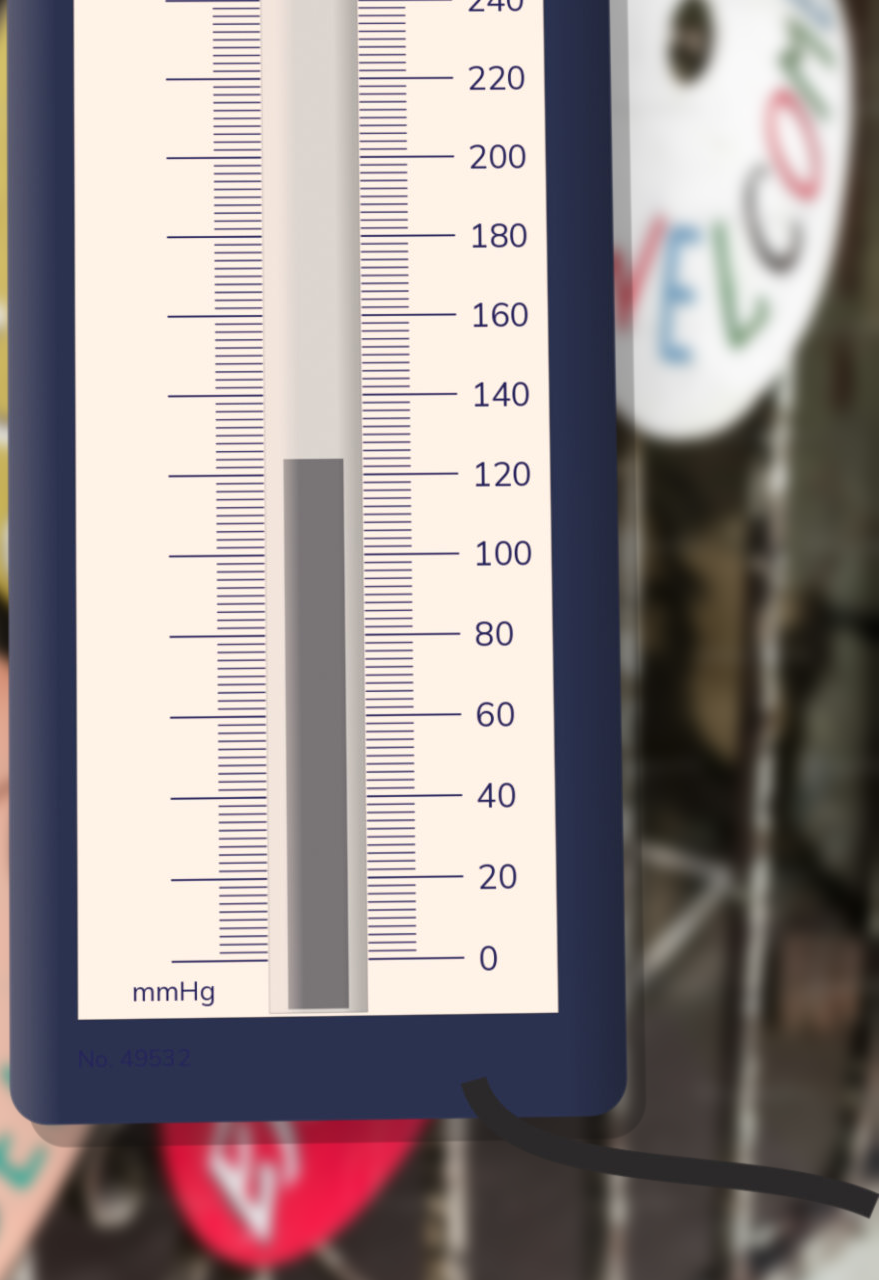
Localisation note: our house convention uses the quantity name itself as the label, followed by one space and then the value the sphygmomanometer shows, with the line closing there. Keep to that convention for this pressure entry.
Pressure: 124 mmHg
